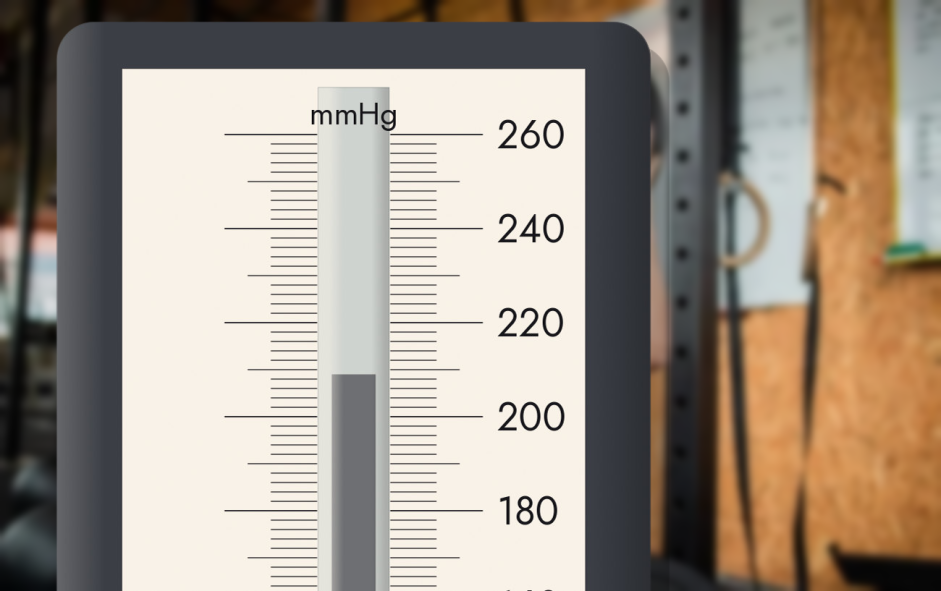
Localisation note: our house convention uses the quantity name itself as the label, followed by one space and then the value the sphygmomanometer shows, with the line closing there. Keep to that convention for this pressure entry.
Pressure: 209 mmHg
